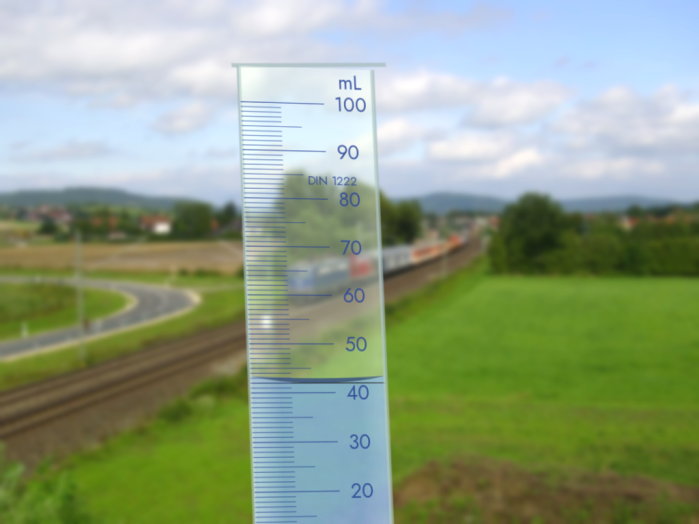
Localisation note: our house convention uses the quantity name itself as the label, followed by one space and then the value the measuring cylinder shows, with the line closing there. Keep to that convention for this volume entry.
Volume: 42 mL
